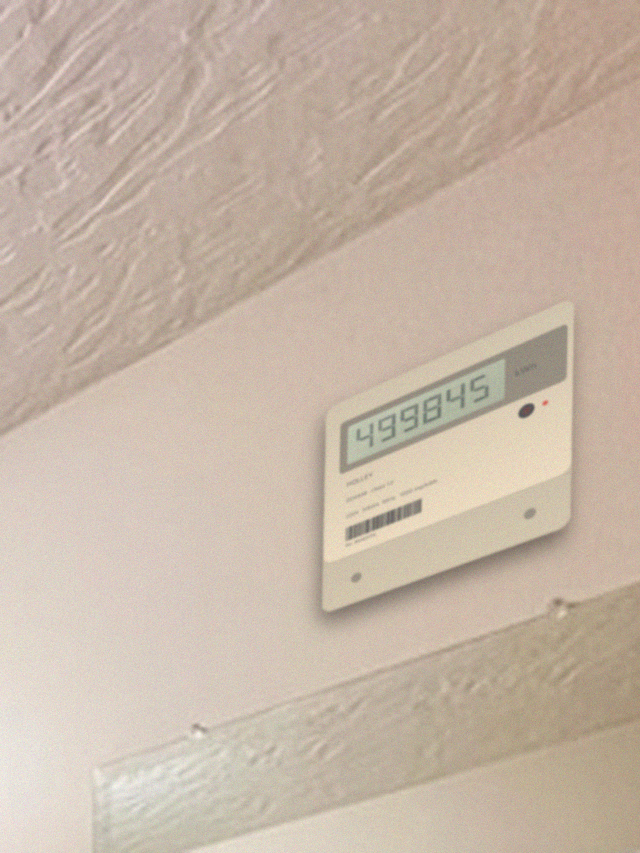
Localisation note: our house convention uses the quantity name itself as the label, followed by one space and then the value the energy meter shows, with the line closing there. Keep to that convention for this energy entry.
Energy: 499845 kWh
